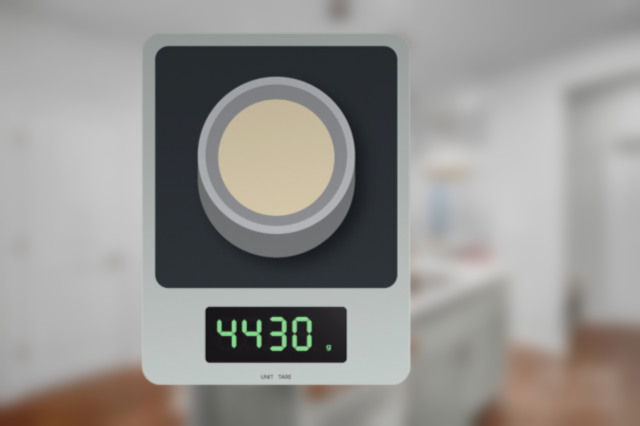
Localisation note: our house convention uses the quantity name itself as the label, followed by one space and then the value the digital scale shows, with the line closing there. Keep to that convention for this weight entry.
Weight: 4430 g
